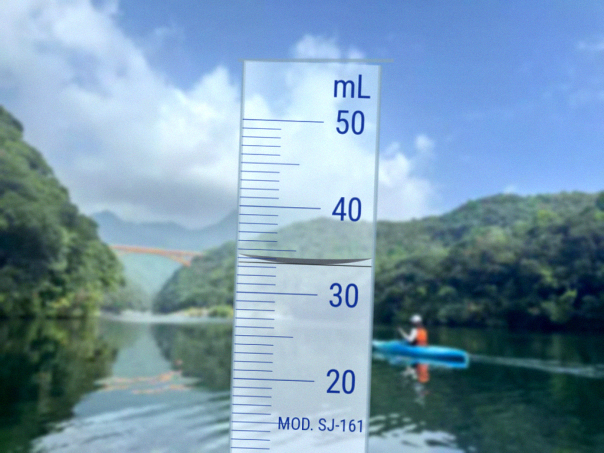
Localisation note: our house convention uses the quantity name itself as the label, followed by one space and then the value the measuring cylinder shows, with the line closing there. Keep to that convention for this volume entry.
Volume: 33.5 mL
